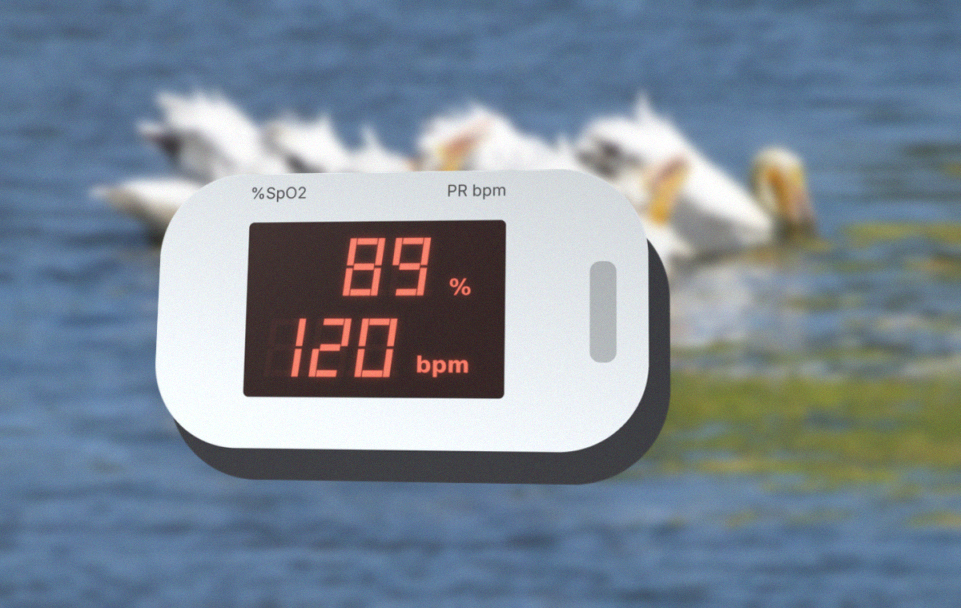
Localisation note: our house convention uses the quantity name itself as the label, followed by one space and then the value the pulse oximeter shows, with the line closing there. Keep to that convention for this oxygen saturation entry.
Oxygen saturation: 89 %
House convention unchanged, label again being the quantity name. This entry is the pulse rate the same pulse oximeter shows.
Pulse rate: 120 bpm
